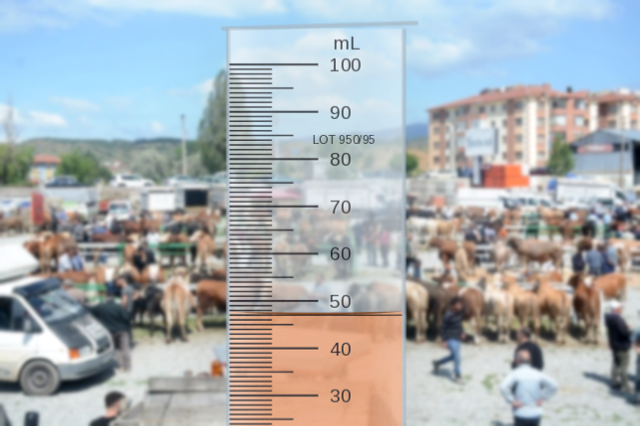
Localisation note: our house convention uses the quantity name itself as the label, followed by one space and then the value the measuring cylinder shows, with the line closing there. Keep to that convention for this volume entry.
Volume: 47 mL
